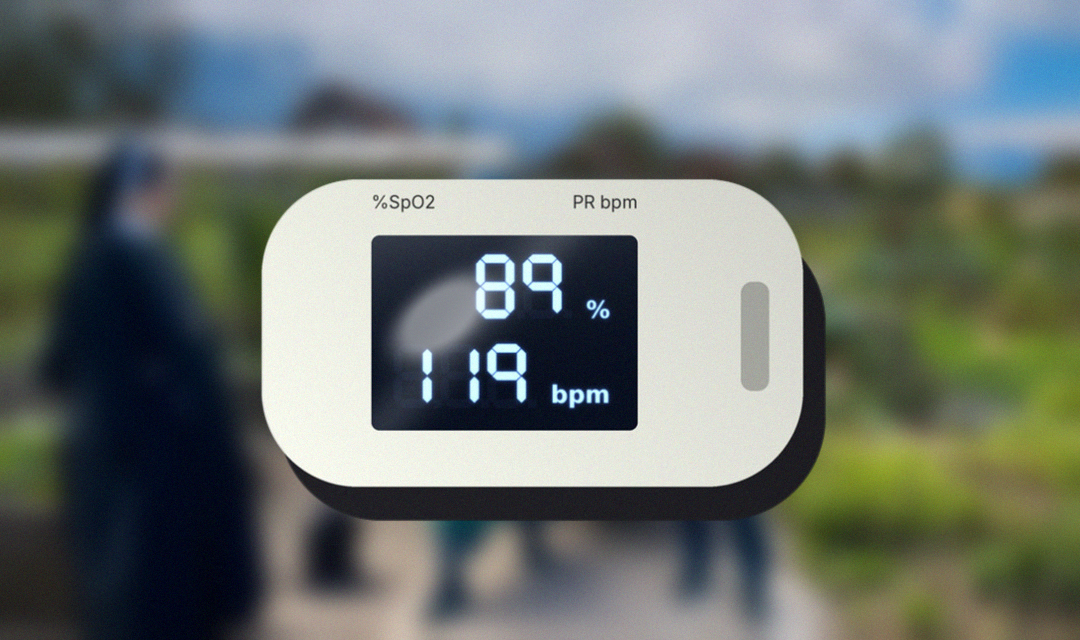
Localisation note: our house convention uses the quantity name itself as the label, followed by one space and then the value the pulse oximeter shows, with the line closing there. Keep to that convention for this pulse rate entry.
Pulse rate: 119 bpm
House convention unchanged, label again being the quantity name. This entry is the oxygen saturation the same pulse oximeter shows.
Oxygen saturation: 89 %
